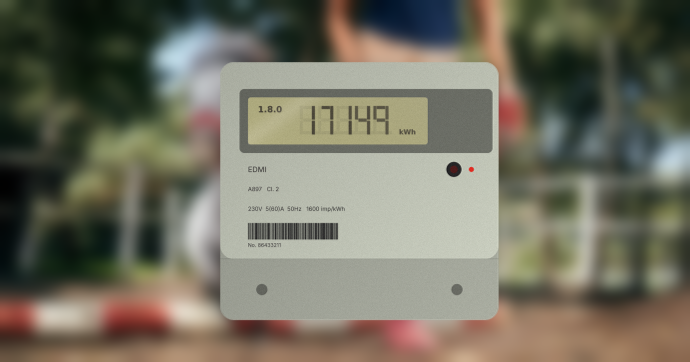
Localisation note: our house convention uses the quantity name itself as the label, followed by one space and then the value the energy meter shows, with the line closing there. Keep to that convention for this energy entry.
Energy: 17149 kWh
